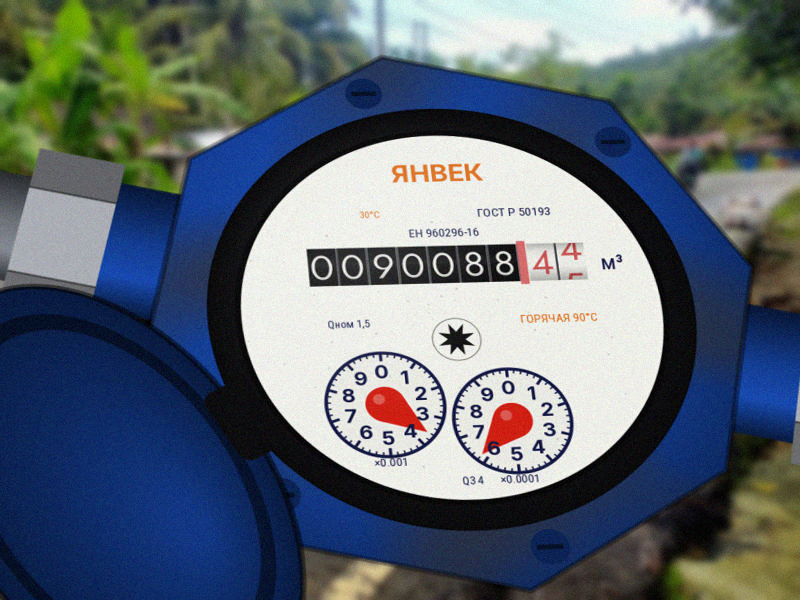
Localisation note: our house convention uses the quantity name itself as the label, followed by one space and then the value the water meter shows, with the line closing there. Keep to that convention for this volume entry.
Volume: 90088.4436 m³
